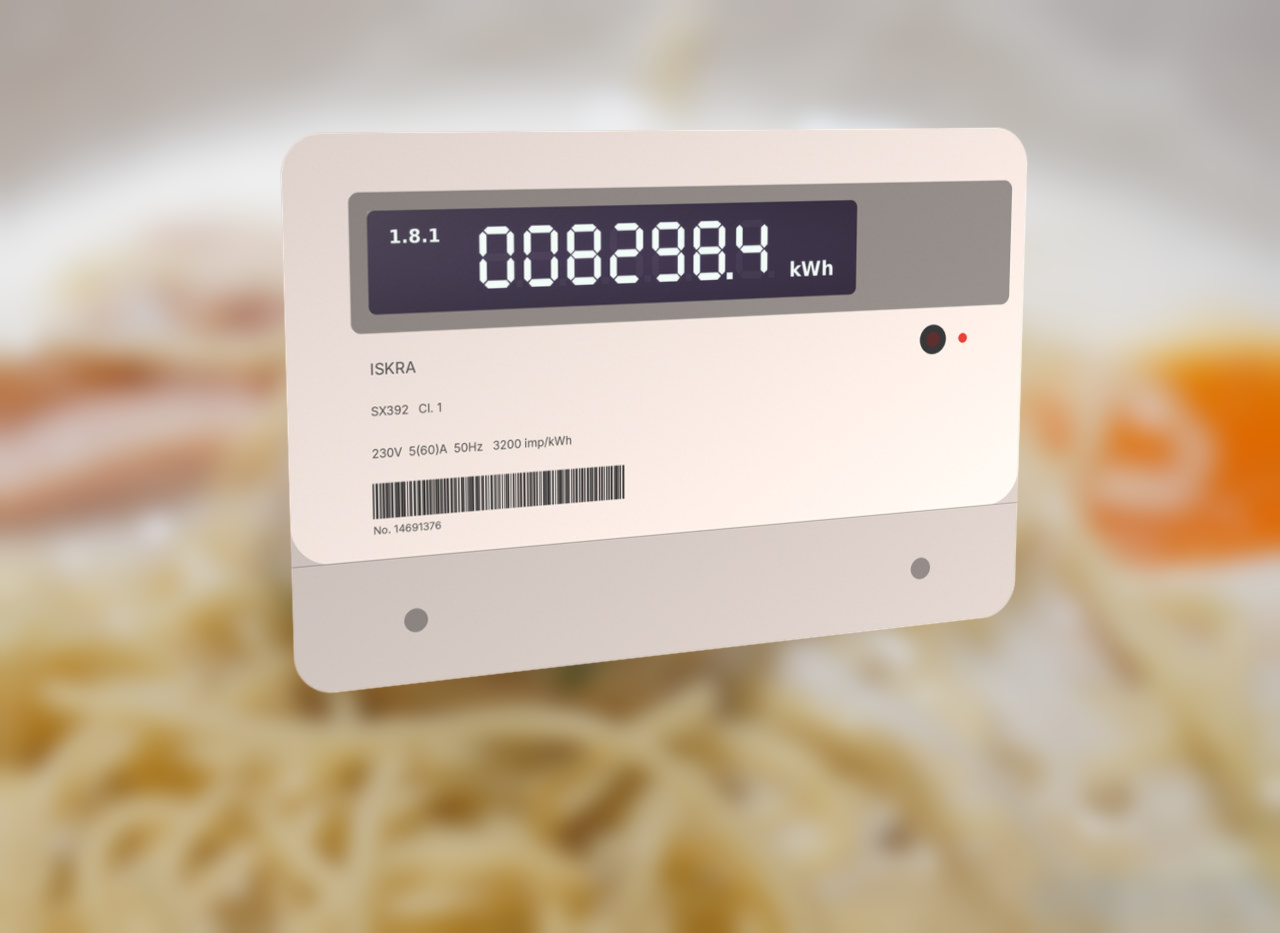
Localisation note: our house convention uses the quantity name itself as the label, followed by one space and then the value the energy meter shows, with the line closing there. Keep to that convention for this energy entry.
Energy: 8298.4 kWh
